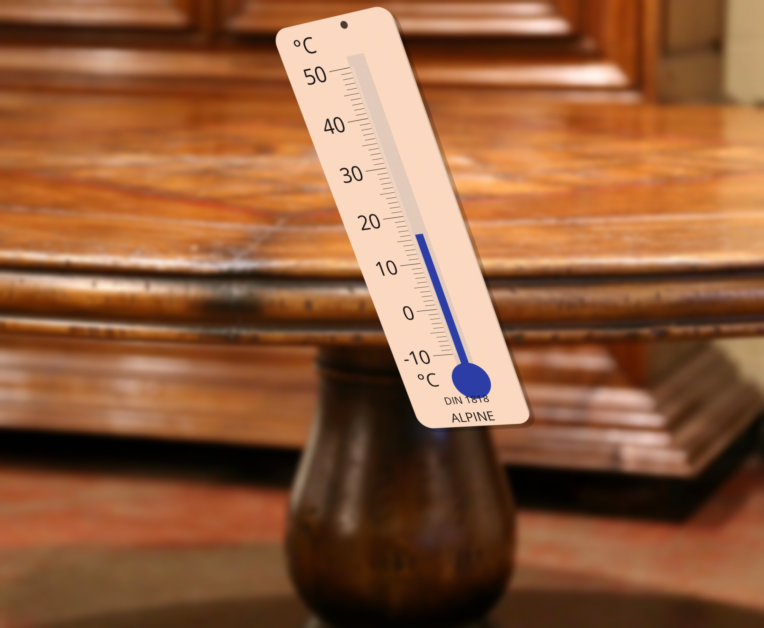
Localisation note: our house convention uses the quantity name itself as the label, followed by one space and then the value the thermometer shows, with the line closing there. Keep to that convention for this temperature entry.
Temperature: 16 °C
